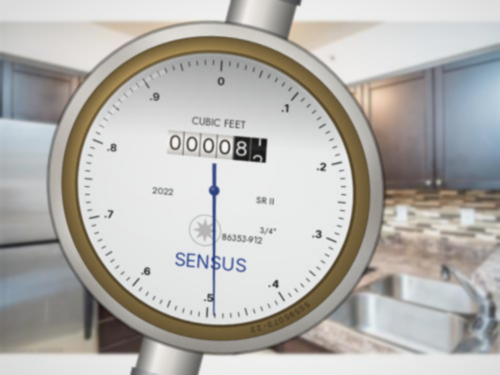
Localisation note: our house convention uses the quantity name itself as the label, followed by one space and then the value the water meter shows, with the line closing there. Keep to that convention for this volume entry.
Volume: 81.49 ft³
